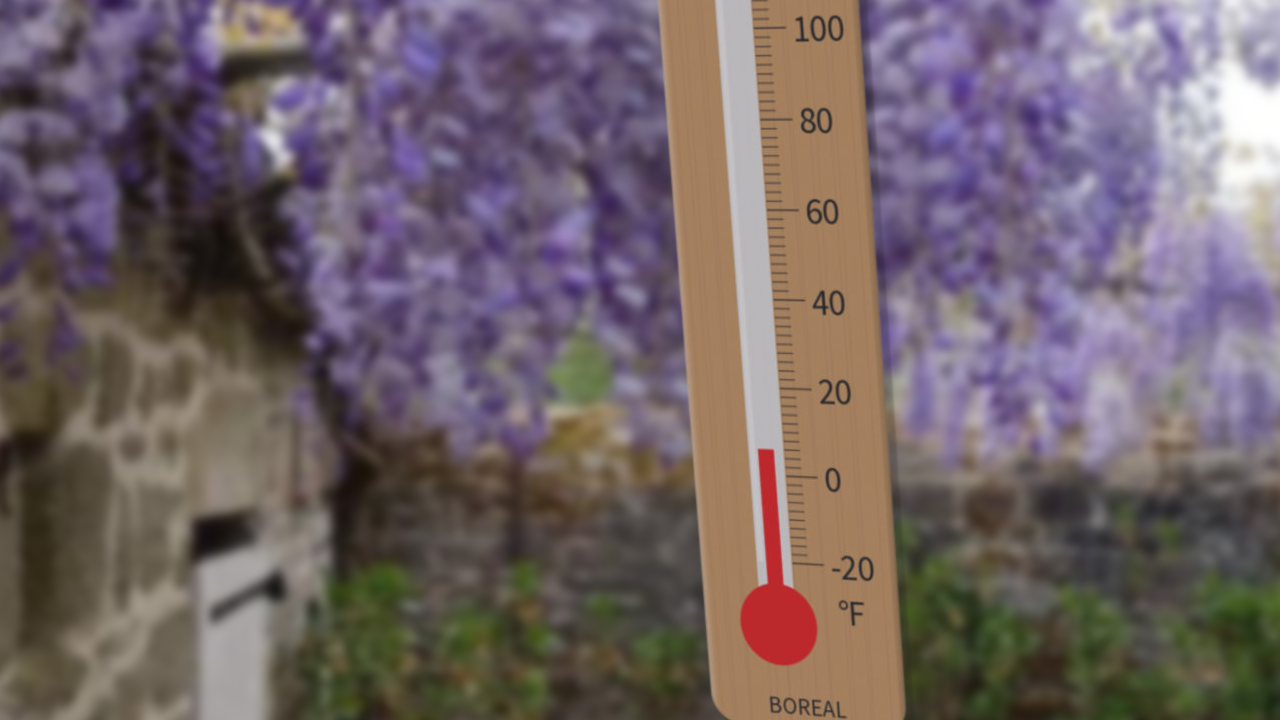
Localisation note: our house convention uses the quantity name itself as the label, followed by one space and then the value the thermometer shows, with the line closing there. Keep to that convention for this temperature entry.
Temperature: 6 °F
